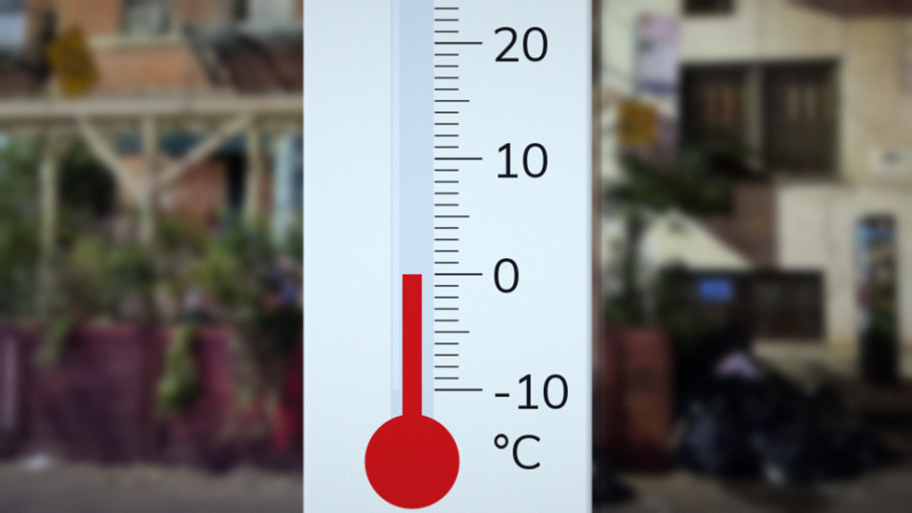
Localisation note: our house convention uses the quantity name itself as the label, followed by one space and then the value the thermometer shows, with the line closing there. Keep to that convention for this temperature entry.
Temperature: 0 °C
